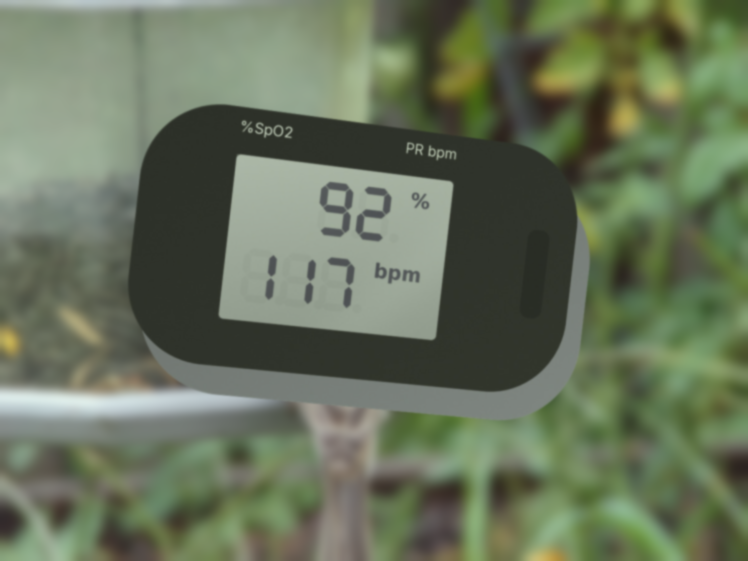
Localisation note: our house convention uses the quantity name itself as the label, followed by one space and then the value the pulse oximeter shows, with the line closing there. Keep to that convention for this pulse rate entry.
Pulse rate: 117 bpm
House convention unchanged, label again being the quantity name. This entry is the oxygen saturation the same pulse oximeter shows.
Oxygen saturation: 92 %
